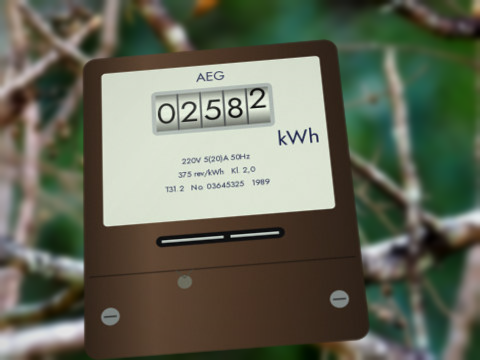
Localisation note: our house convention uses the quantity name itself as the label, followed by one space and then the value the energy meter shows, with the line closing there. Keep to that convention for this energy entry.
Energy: 2582 kWh
